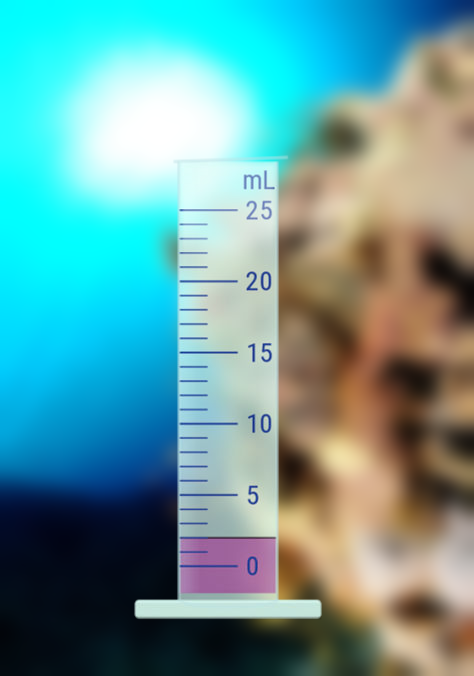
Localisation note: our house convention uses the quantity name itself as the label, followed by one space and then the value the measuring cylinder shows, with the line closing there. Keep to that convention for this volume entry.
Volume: 2 mL
